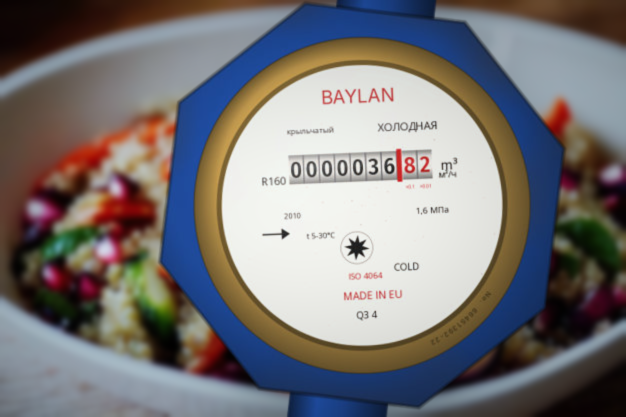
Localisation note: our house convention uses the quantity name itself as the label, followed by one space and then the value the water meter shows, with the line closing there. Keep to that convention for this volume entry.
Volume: 36.82 m³
